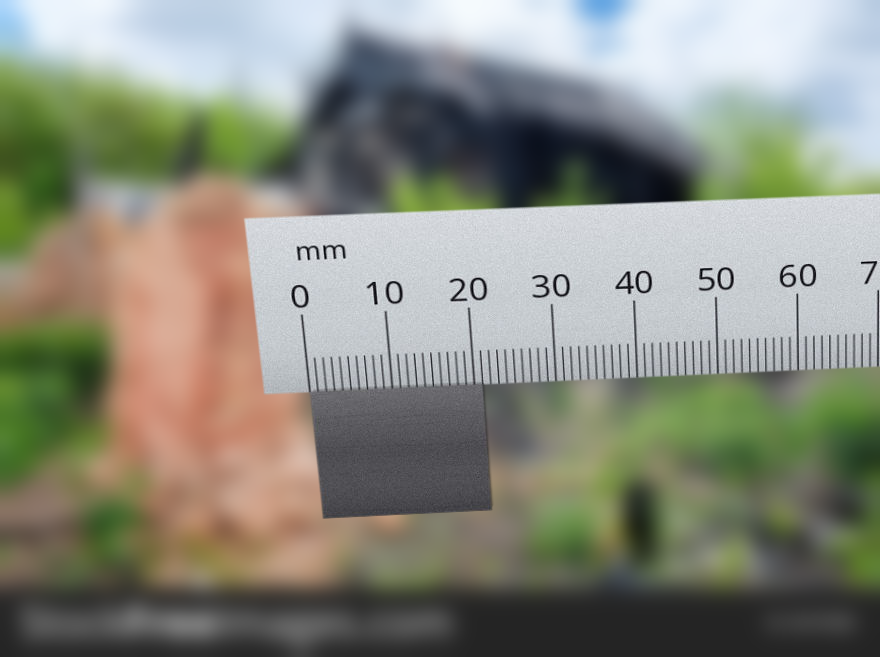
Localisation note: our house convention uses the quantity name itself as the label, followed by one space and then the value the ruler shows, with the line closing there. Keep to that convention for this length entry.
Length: 21 mm
